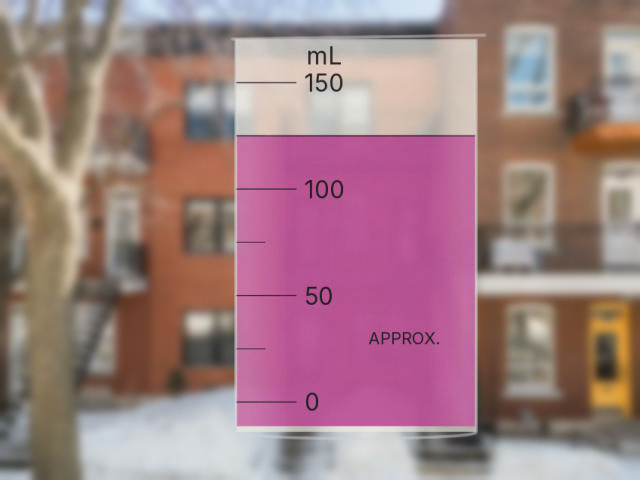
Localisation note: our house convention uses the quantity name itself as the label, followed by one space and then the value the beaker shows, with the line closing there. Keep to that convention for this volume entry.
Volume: 125 mL
